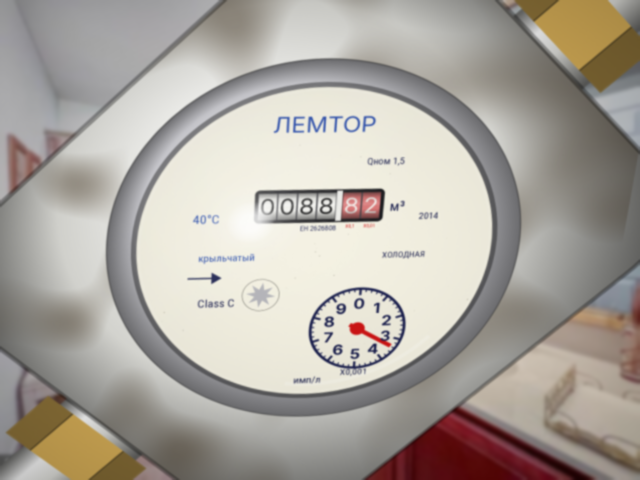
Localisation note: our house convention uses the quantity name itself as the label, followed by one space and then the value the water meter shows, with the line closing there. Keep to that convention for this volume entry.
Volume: 88.823 m³
